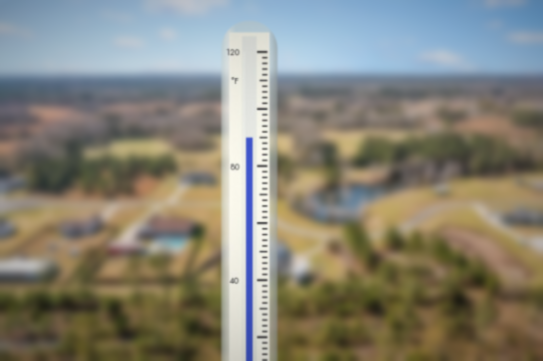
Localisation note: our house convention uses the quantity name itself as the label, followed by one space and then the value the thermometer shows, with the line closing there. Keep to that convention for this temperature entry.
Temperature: 90 °F
